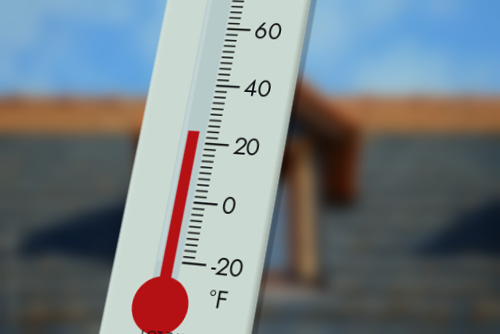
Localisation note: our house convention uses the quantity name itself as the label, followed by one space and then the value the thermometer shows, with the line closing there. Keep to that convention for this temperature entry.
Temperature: 24 °F
